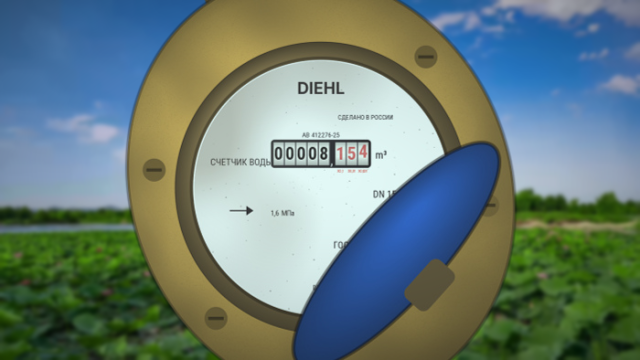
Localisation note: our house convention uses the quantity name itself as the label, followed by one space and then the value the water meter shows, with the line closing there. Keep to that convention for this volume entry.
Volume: 8.154 m³
